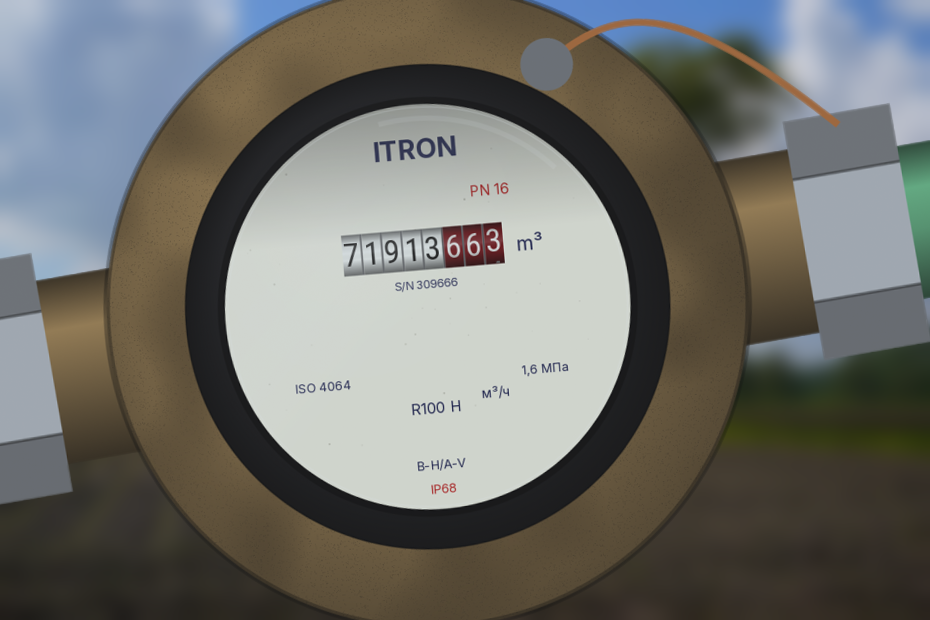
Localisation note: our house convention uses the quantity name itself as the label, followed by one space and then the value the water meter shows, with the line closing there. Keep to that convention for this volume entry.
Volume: 71913.663 m³
